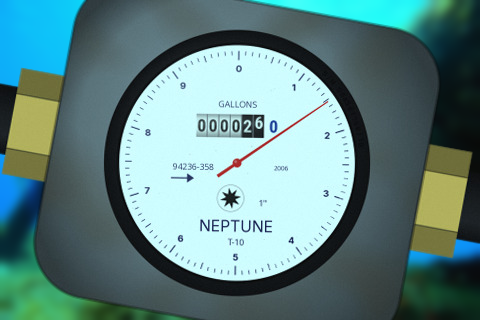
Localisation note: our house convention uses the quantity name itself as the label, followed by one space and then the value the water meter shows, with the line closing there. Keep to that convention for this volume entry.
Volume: 261.5 gal
